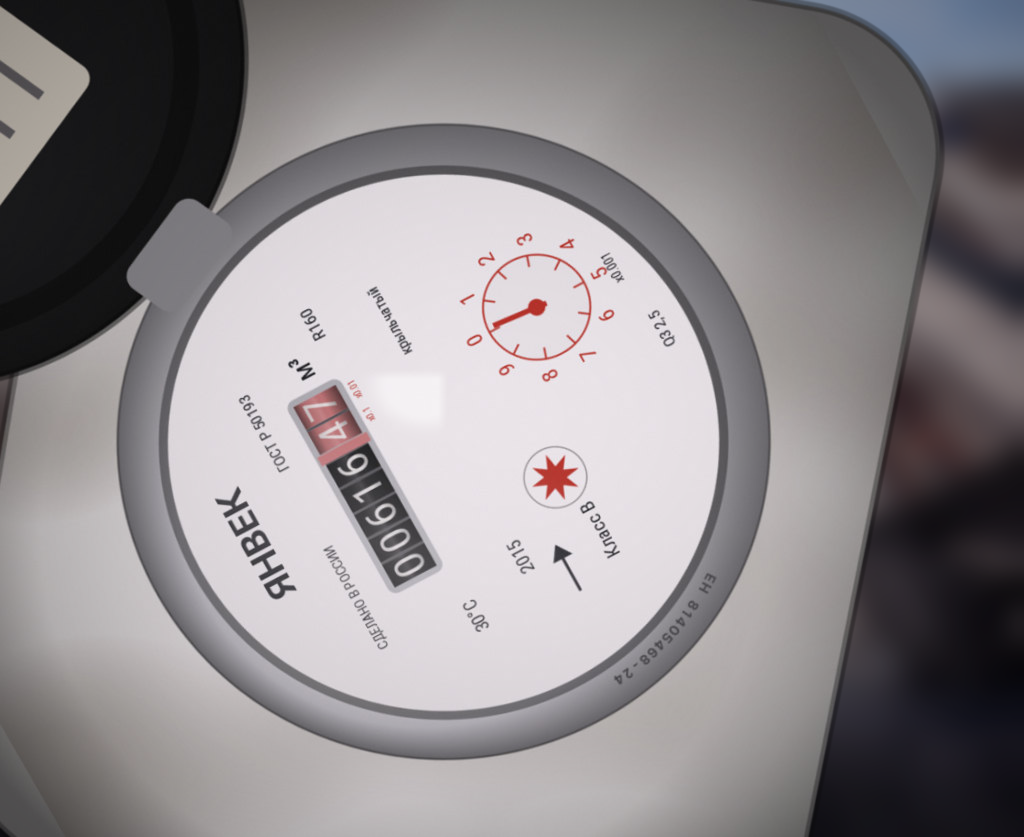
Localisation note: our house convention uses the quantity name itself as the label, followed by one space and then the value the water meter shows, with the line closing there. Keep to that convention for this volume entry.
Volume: 616.470 m³
